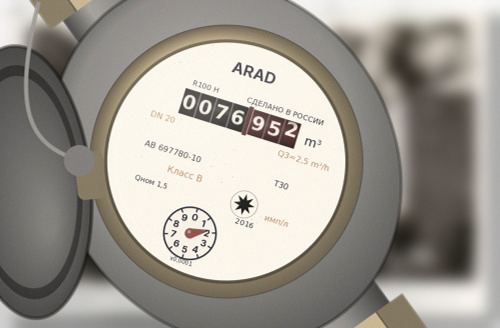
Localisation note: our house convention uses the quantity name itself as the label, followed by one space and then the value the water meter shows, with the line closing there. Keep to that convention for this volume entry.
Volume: 76.9521 m³
